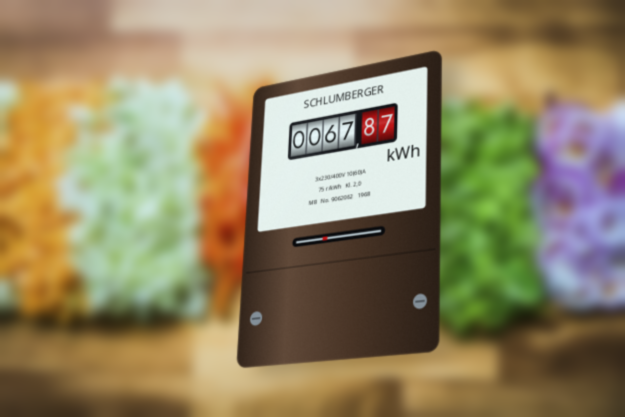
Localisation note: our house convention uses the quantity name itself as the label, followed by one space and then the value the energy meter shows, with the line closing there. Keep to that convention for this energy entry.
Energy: 67.87 kWh
